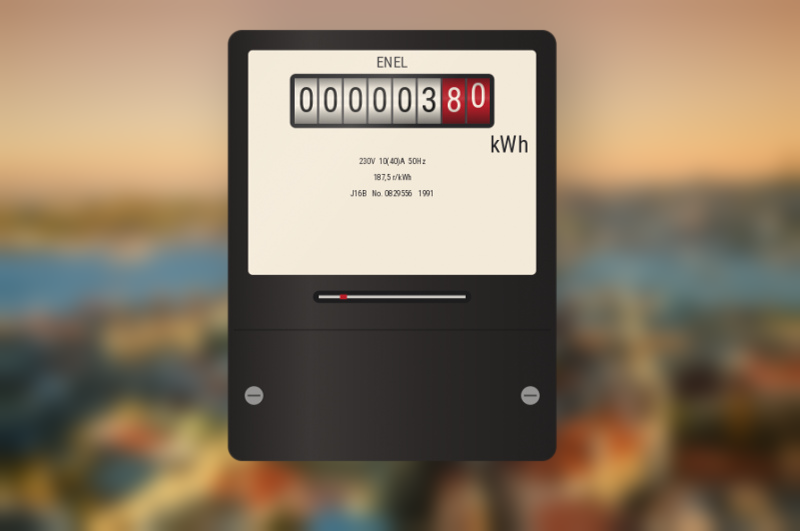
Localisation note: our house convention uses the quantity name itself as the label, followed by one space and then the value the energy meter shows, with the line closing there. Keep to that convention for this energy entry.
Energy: 3.80 kWh
